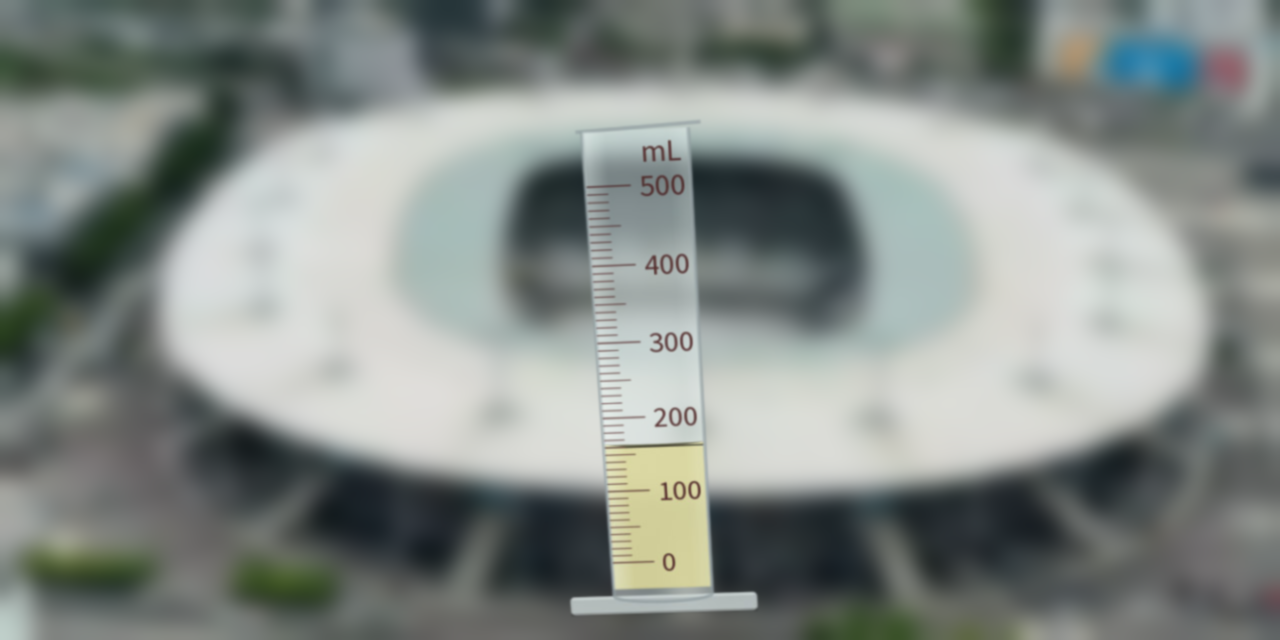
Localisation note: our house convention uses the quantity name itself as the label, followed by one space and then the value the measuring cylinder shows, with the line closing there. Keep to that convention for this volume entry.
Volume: 160 mL
